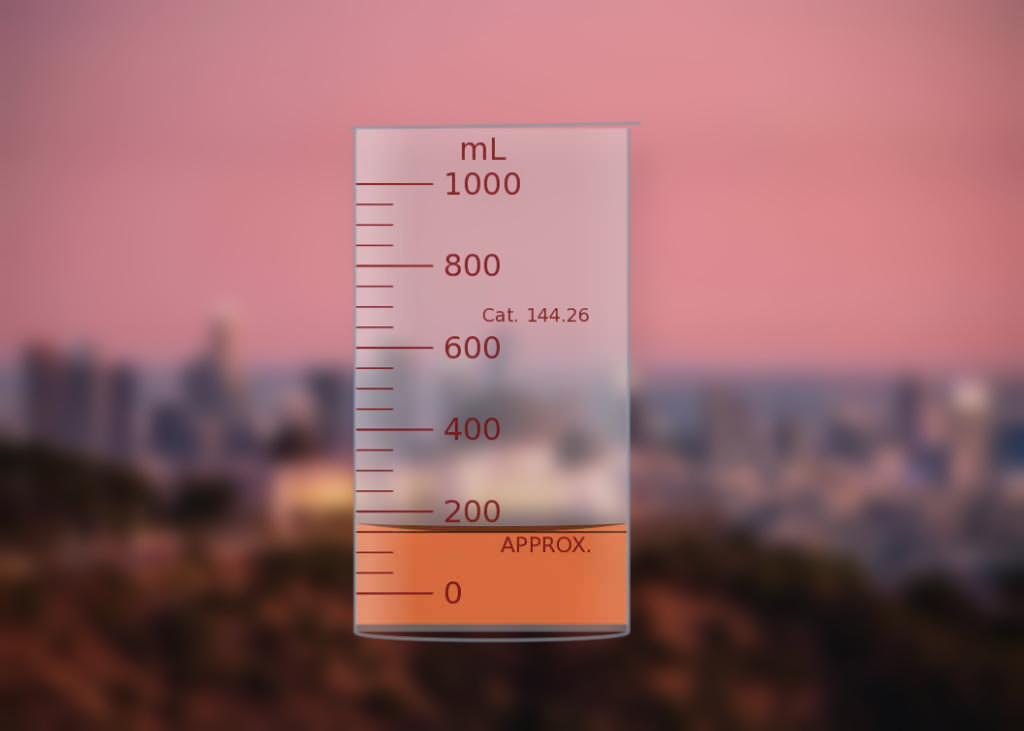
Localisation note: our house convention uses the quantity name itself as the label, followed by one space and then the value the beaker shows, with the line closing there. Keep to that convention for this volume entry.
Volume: 150 mL
